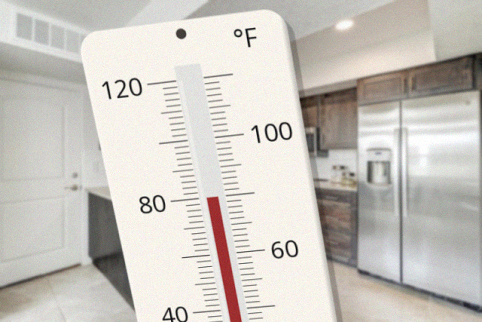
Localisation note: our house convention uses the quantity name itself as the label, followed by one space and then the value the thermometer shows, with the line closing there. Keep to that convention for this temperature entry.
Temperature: 80 °F
